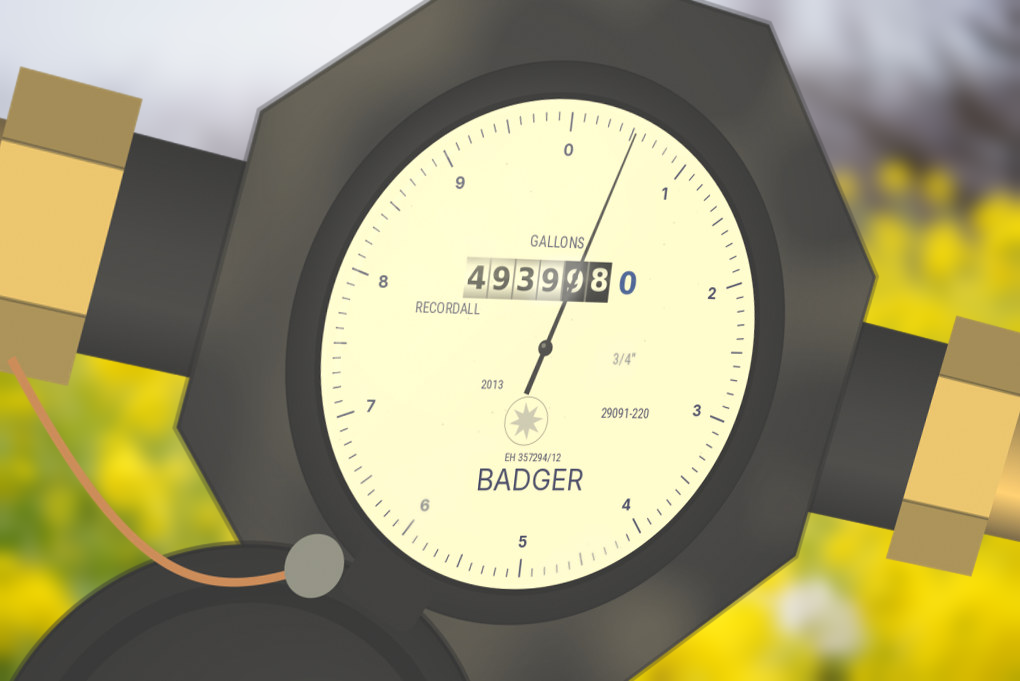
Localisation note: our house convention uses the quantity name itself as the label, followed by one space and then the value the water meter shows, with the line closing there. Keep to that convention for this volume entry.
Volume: 4939980.5 gal
